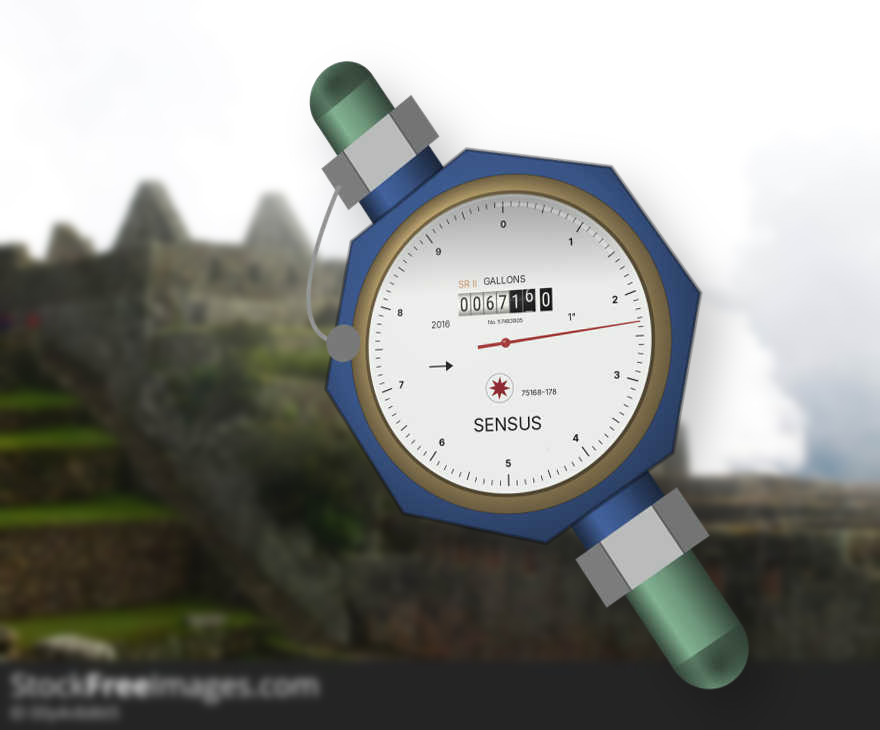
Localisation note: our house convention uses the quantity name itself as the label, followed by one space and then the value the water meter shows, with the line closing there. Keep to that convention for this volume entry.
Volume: 67162.3 gal
